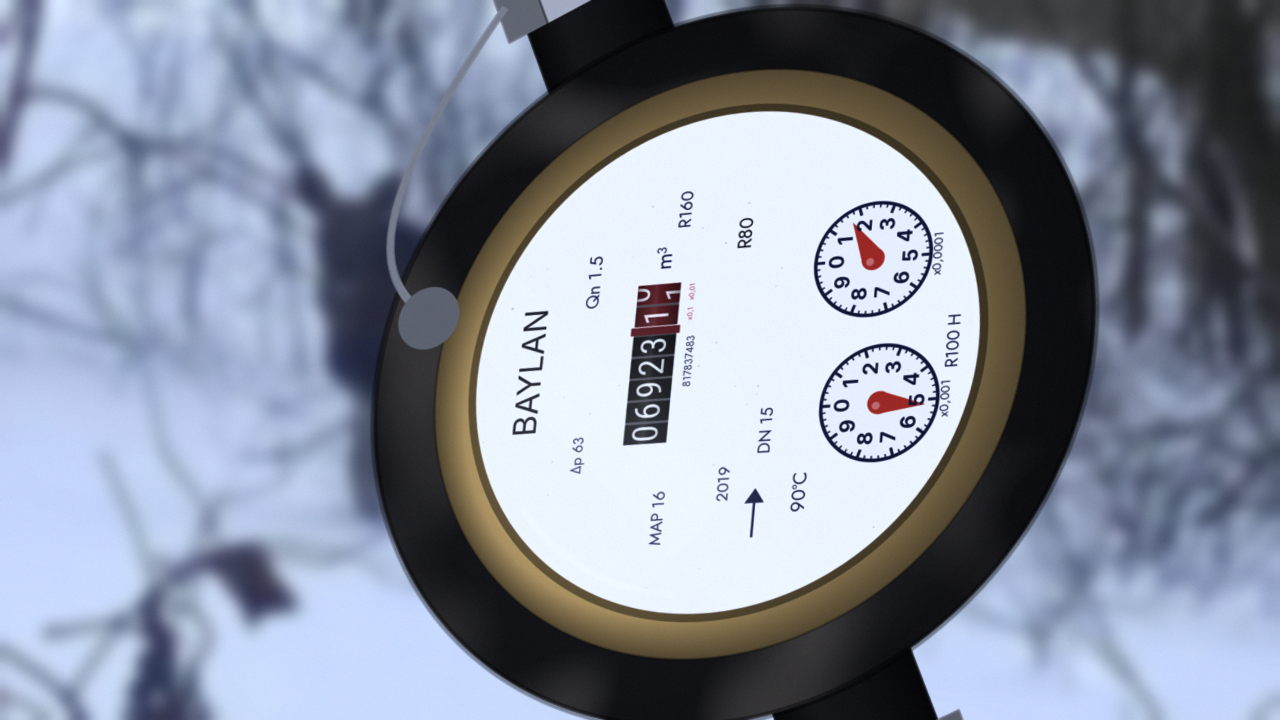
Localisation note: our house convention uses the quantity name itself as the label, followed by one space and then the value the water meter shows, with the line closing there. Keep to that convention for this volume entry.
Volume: 6923.1051 m³
